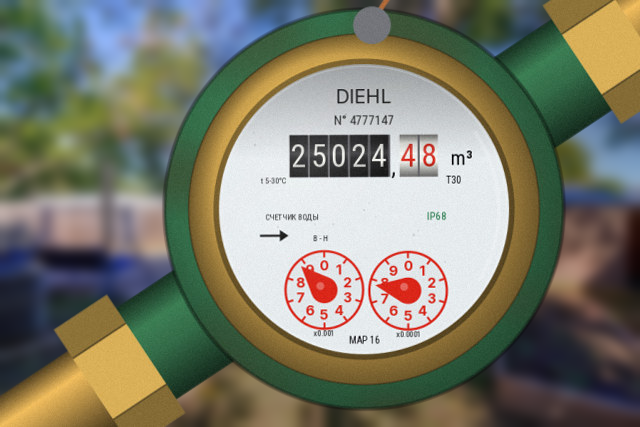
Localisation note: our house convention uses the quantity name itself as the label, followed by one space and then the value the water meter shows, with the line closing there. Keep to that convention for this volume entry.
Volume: 25024.4887 m³
